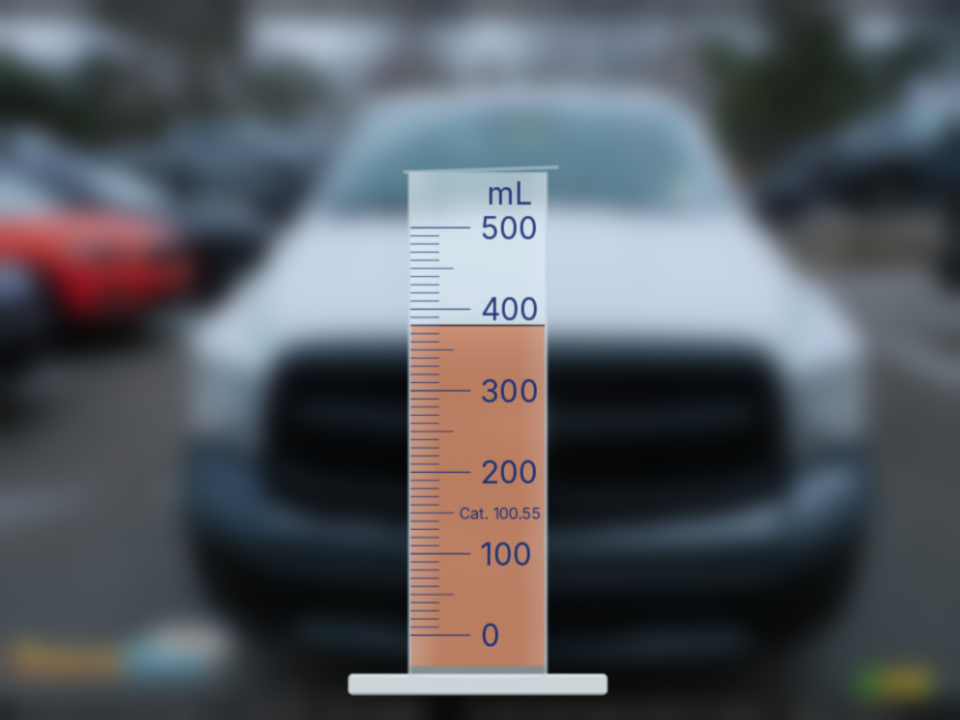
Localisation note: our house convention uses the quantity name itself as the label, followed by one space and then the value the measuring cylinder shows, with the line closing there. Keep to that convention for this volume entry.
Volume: 380 mL
